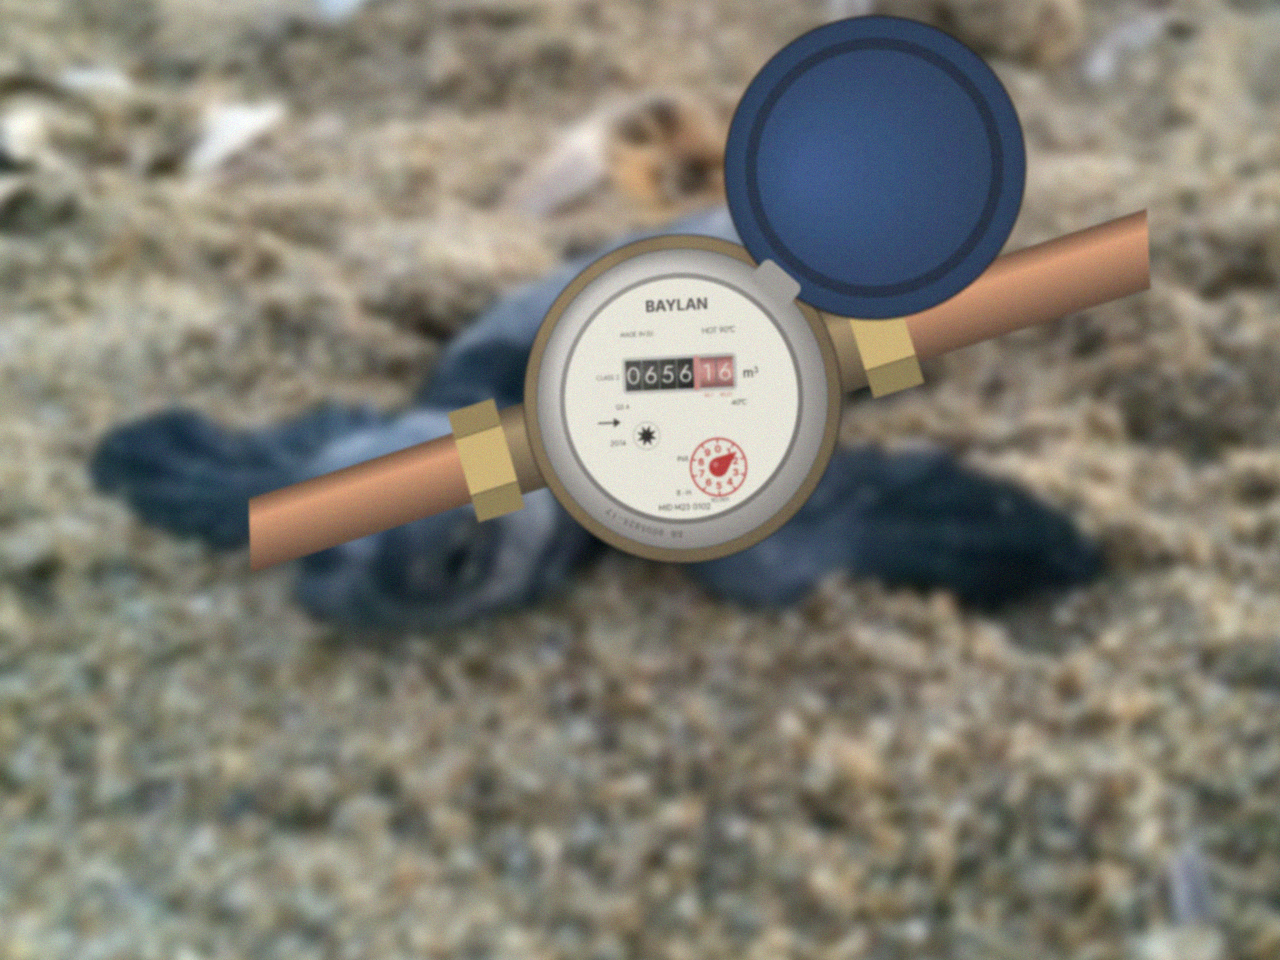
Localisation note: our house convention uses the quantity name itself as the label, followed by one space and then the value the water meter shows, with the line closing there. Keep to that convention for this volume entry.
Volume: 656.161 m³
